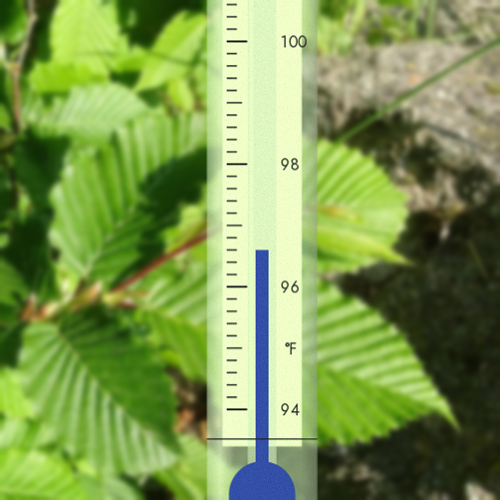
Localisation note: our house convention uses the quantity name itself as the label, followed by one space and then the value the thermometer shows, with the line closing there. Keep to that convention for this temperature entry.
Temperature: 96.6 °F
